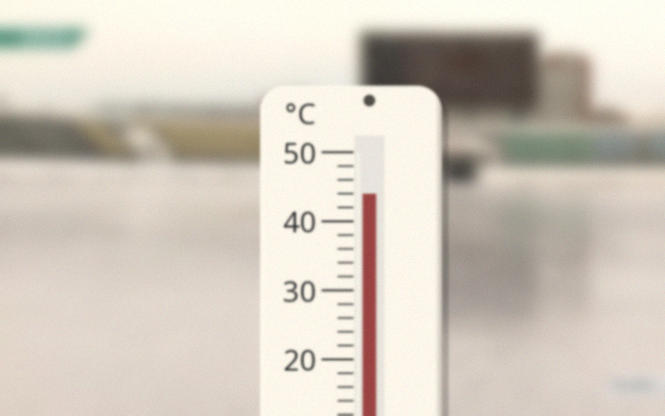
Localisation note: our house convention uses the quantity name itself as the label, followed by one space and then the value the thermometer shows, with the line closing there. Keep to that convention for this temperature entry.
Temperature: 44 °C
